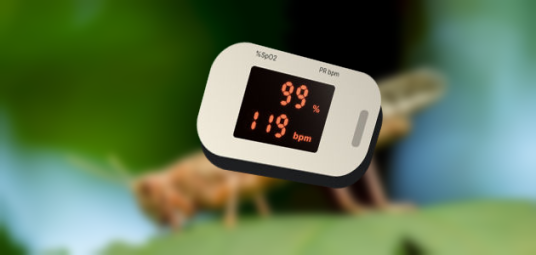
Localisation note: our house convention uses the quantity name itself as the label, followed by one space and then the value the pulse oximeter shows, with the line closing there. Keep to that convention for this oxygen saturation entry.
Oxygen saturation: 99 %
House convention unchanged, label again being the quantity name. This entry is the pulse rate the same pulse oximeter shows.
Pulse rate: 119 bpm
